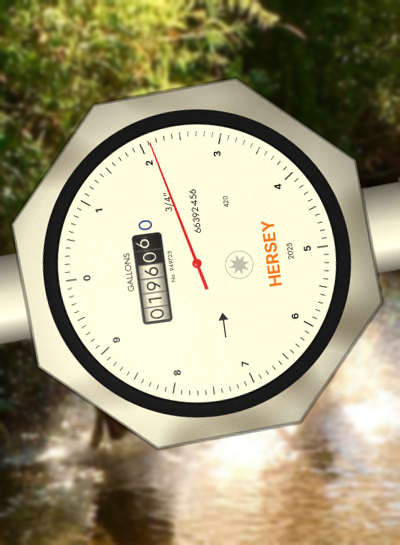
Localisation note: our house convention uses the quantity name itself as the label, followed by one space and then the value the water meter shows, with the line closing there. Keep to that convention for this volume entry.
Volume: 196062.1 gal
